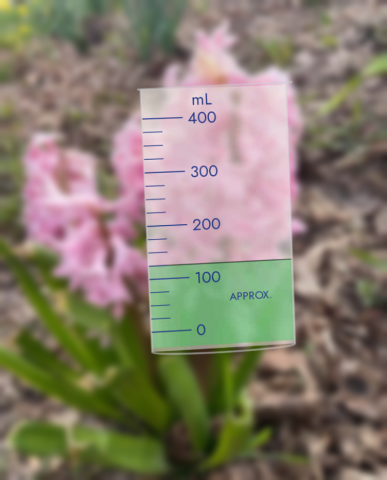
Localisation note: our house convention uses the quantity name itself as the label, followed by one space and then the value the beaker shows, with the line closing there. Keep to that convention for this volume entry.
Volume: 125 mL
